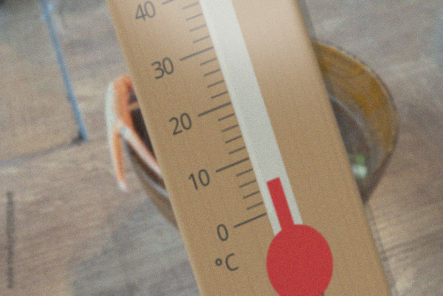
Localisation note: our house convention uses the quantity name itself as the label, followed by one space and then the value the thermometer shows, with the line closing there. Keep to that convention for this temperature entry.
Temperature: 5 °C
